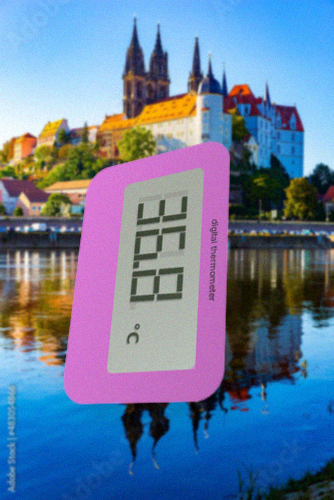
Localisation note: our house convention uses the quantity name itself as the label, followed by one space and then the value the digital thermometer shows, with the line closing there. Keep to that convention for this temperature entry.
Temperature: 36.8 °C
